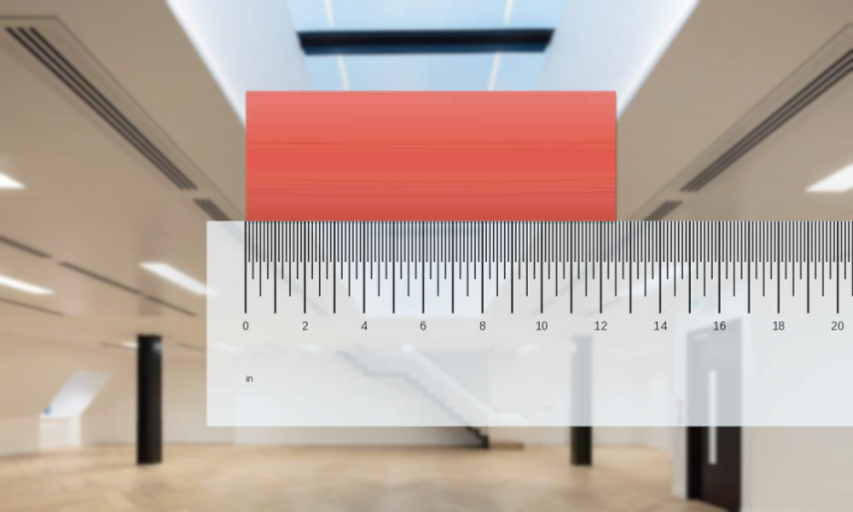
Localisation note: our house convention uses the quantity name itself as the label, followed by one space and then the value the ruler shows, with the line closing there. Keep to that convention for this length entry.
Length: 12.5 in
